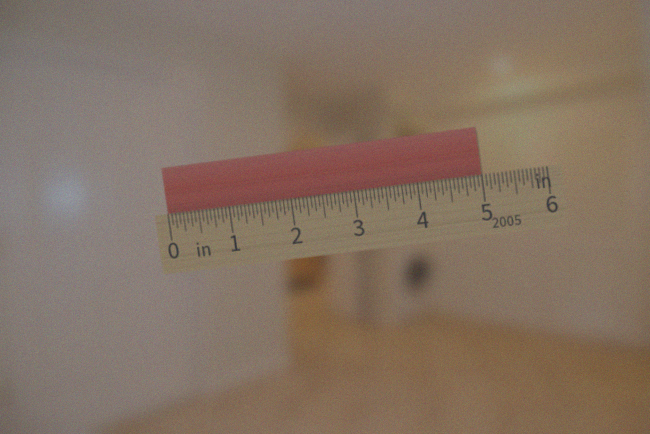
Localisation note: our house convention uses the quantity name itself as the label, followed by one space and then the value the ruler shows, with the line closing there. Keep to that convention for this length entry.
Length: 5 in
